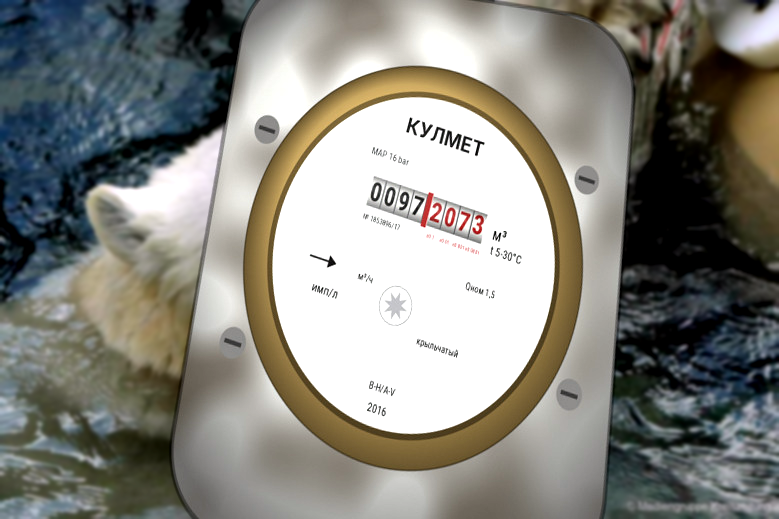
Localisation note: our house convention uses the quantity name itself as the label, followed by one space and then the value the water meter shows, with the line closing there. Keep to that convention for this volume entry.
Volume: 97.2073 m³
